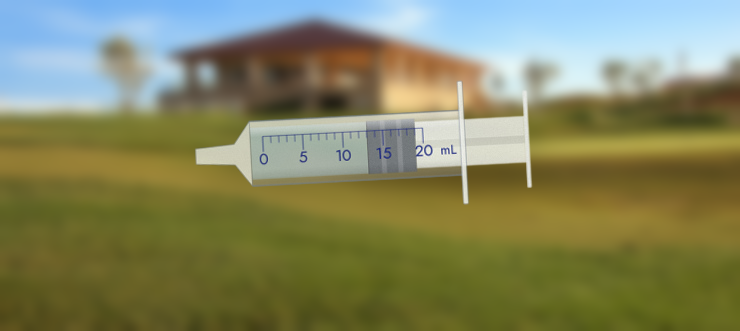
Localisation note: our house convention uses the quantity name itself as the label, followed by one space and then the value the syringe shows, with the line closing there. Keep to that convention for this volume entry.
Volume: 13 mL
